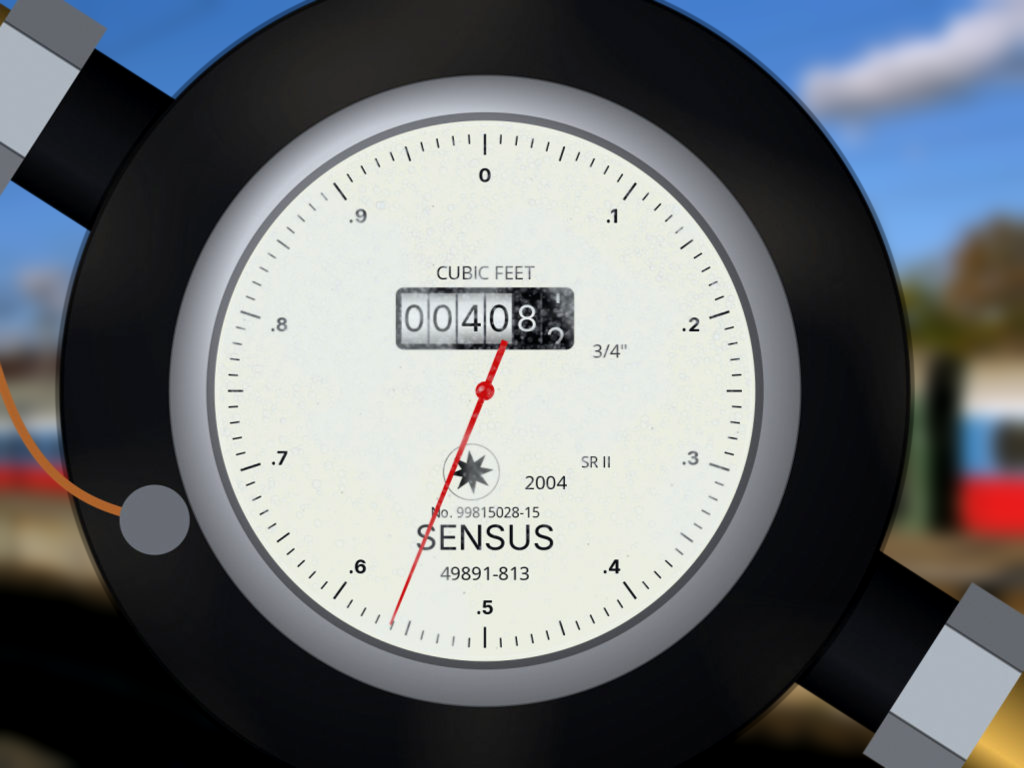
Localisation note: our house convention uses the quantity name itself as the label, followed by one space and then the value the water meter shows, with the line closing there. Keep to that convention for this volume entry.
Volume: 4081.56 ft³
